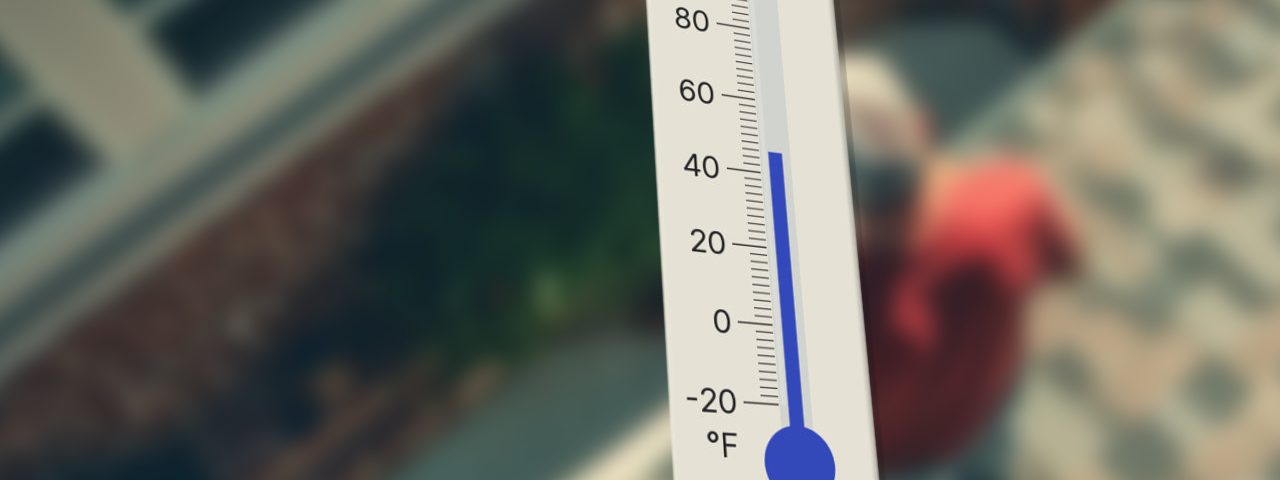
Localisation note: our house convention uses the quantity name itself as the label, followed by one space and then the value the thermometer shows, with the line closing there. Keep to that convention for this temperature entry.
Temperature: 46 °F
